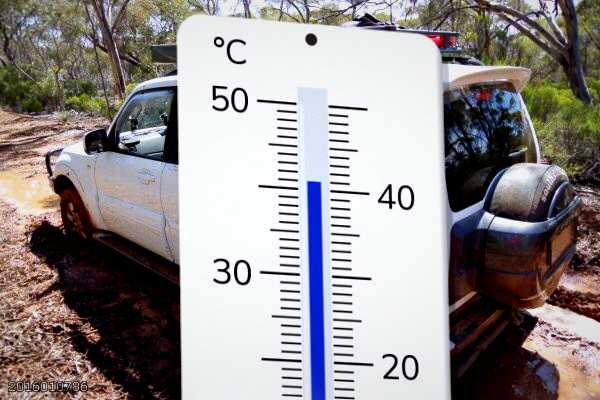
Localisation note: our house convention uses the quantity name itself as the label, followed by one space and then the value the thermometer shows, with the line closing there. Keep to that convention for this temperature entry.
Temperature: 41 °C
